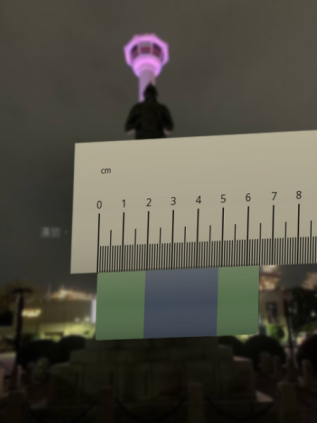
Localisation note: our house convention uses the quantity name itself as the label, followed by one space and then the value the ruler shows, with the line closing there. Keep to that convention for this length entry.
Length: 6.5 cm
